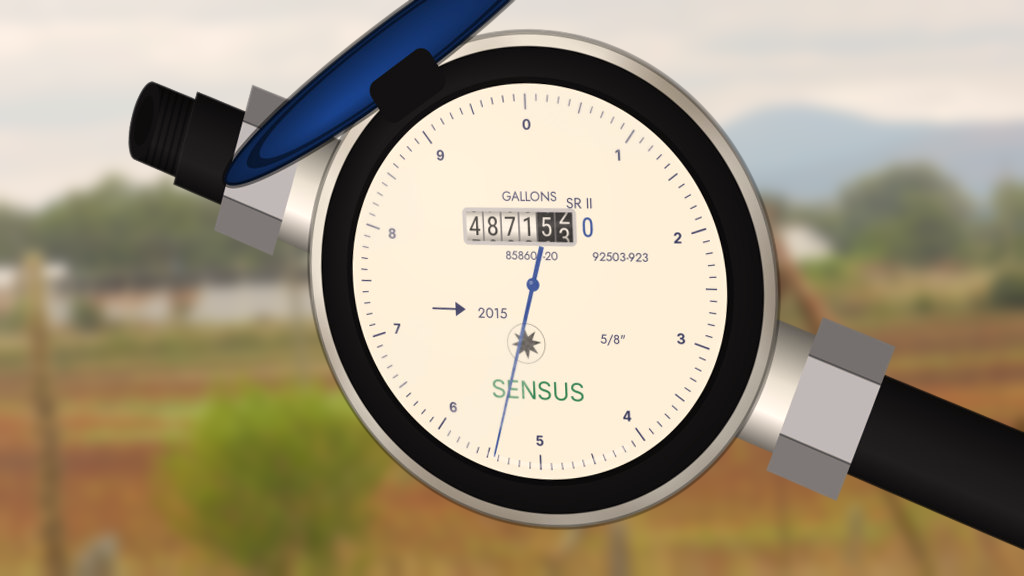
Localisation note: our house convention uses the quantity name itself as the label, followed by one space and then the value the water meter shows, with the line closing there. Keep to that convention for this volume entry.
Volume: 4871525.4 gal
